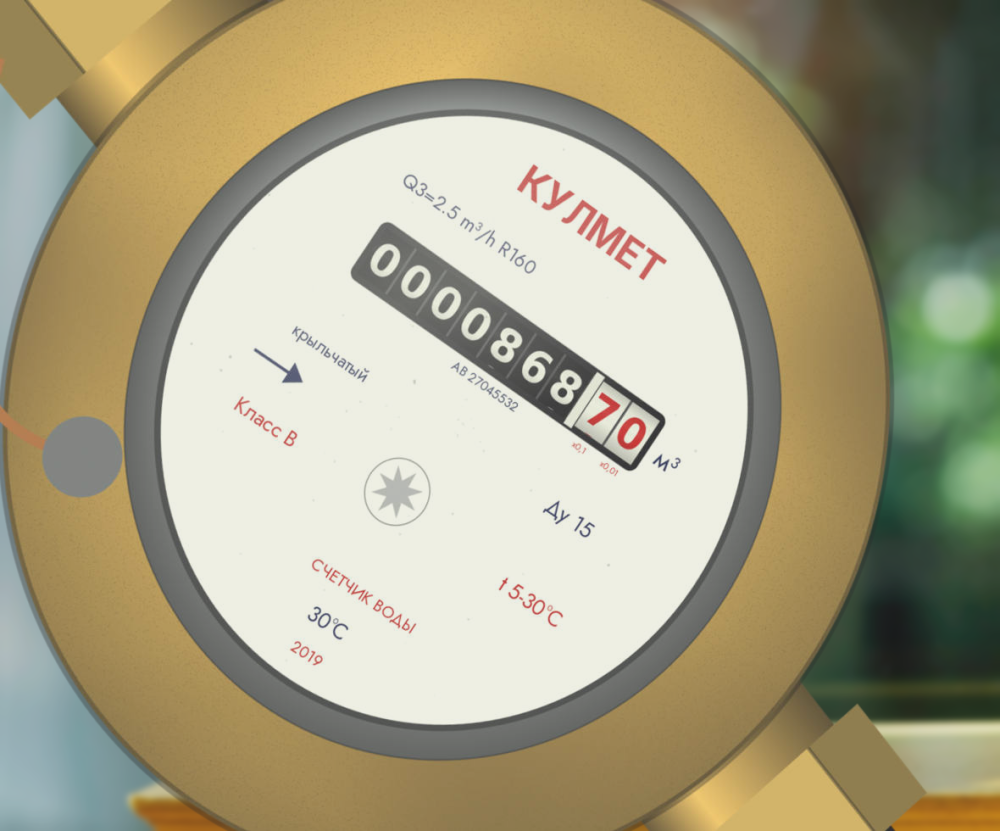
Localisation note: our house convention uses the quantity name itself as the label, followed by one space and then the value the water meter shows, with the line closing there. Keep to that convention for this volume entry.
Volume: 868.70 m³
